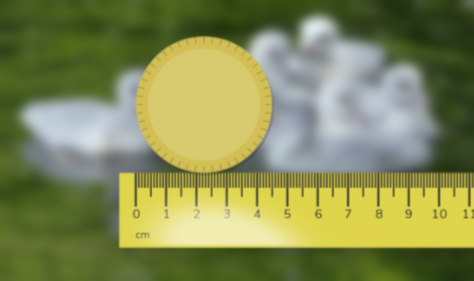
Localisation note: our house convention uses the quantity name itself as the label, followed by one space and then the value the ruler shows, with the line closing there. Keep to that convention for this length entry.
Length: 4.5 cm
